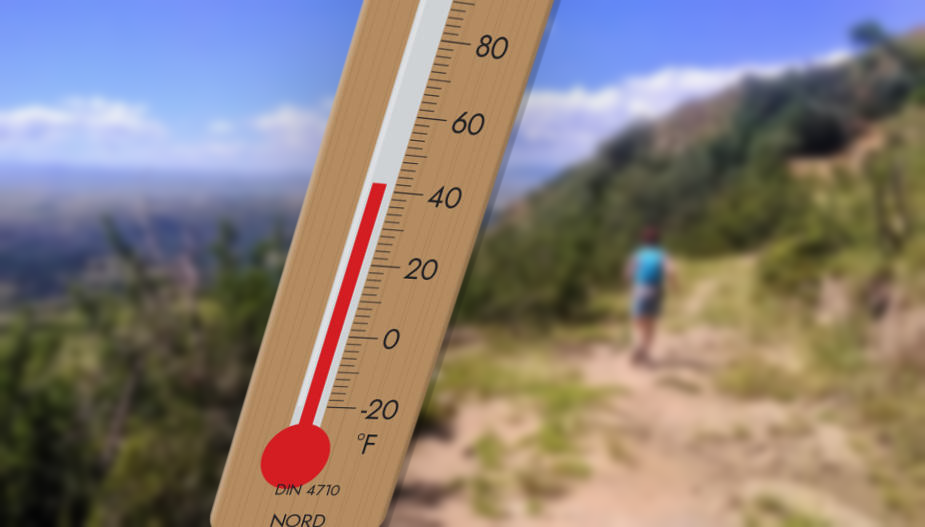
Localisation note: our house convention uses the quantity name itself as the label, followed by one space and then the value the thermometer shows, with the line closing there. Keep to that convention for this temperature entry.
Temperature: 42 °F
